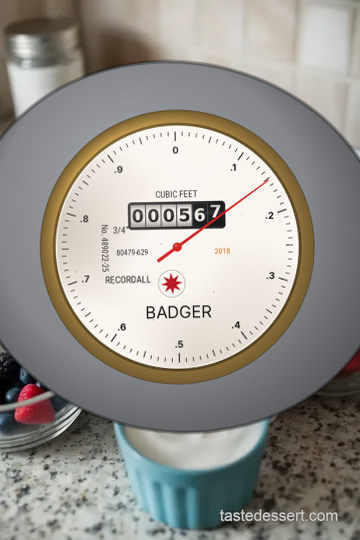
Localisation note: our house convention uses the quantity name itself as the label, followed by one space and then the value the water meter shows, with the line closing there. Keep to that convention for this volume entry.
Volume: 567.15 ft³
